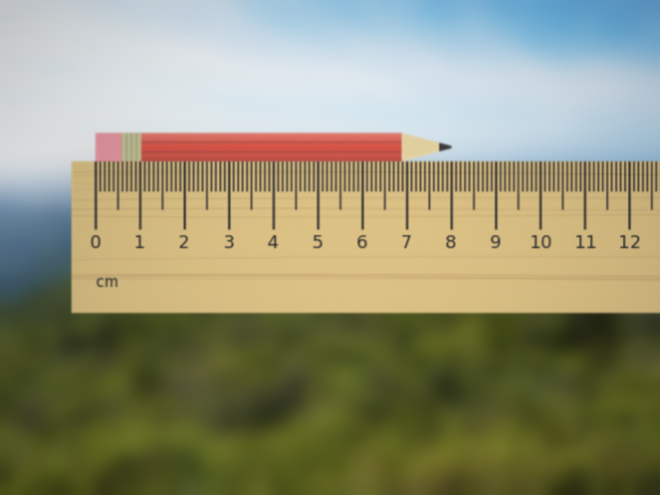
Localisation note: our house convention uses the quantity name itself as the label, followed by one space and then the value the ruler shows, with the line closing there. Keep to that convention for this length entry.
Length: 8 cm
